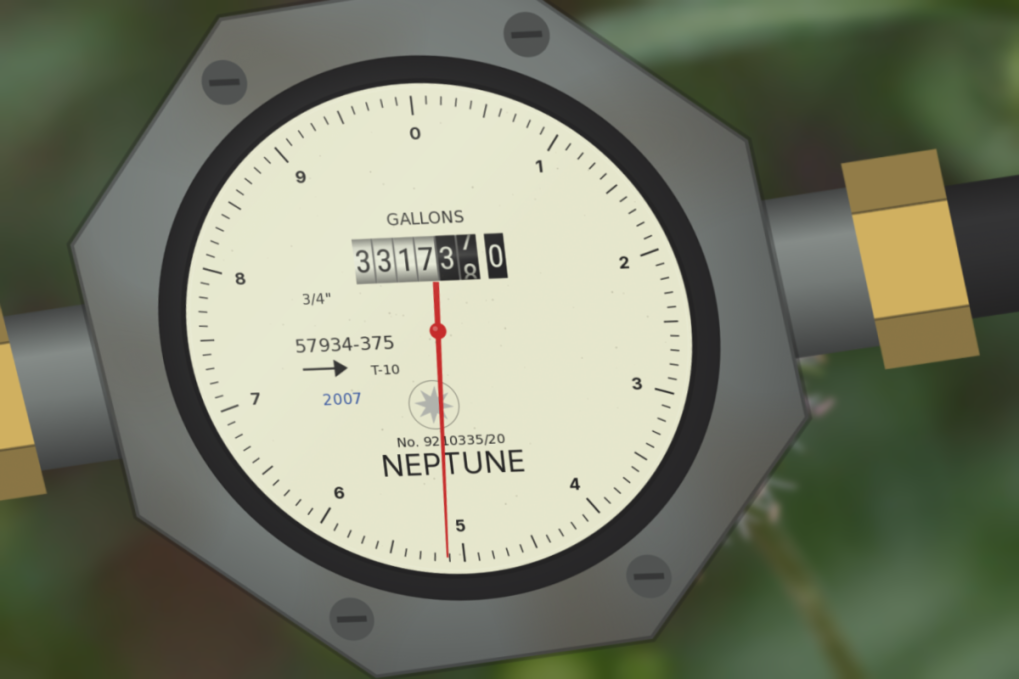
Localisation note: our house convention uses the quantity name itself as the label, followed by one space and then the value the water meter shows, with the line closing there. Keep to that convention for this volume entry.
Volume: 3317375.1 gal
